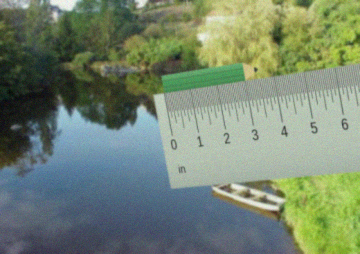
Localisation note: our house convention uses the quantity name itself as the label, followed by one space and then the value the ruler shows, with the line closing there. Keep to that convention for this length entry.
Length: 3.5 in
